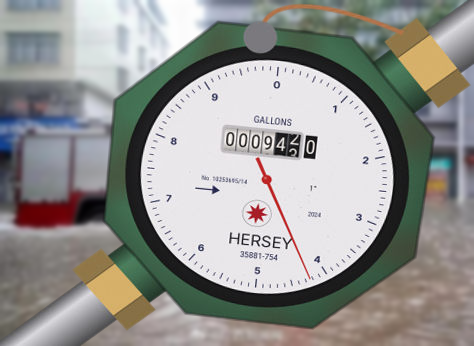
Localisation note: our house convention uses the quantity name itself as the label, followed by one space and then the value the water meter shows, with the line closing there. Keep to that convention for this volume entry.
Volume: 9424.2 gal
